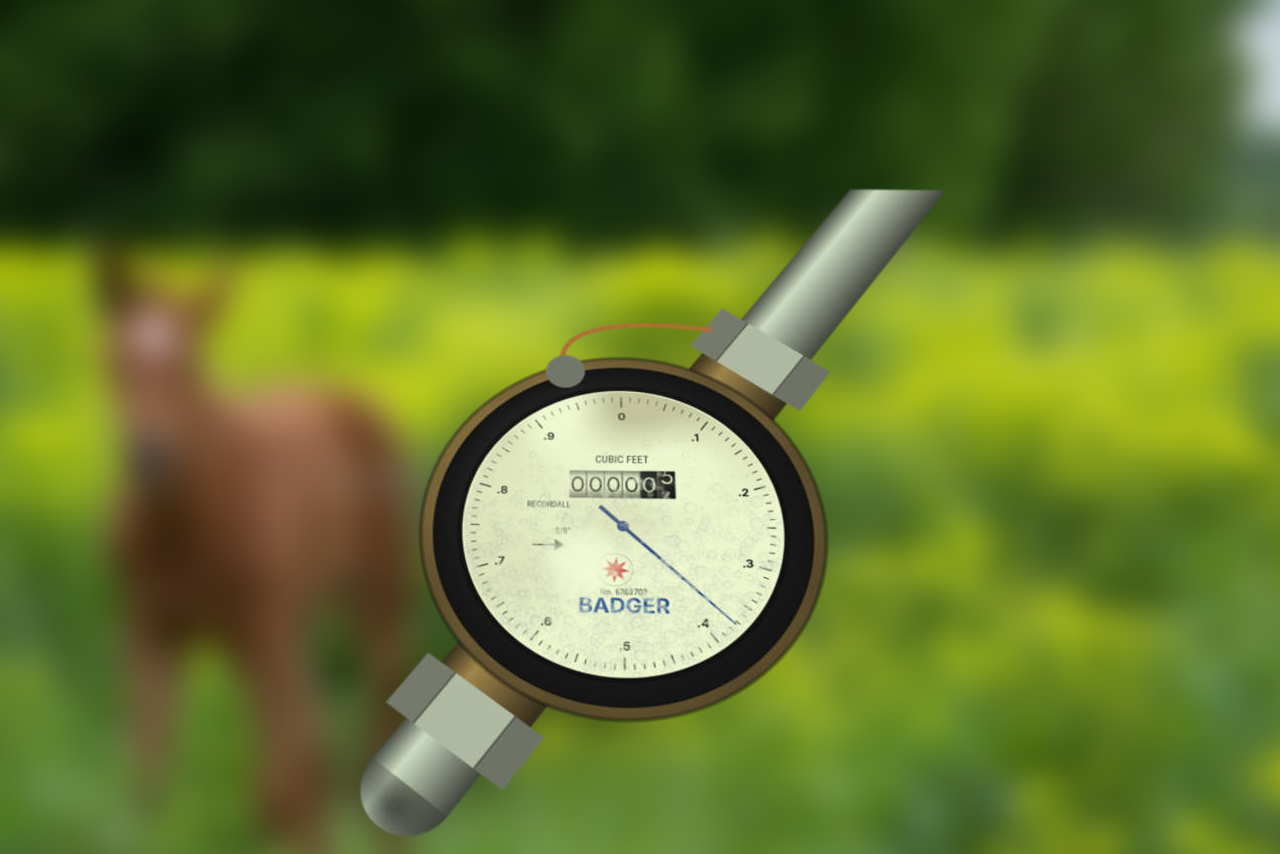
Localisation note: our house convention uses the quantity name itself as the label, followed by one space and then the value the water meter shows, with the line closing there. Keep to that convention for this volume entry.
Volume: 5.37 ft³
